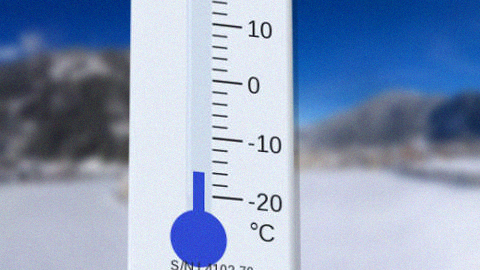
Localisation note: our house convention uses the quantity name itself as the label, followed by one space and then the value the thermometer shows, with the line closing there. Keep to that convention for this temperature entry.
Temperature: -16 °C
